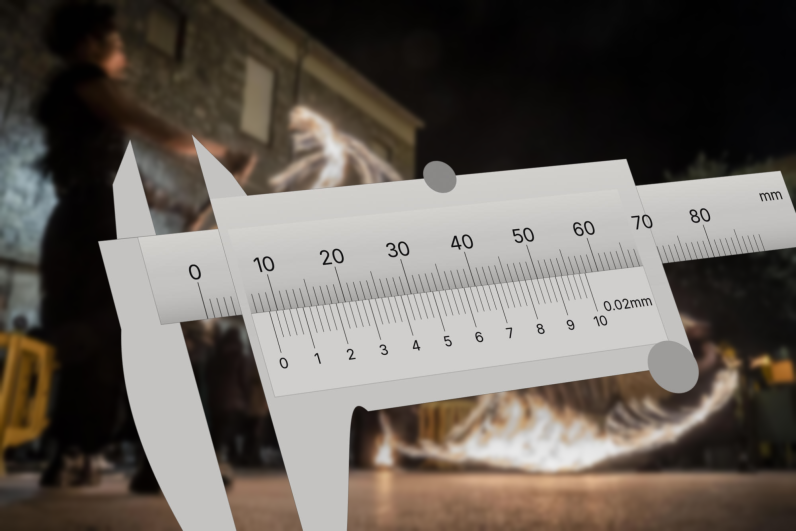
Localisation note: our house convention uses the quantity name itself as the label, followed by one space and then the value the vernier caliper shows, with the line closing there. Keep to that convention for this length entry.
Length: 8.8 mm
